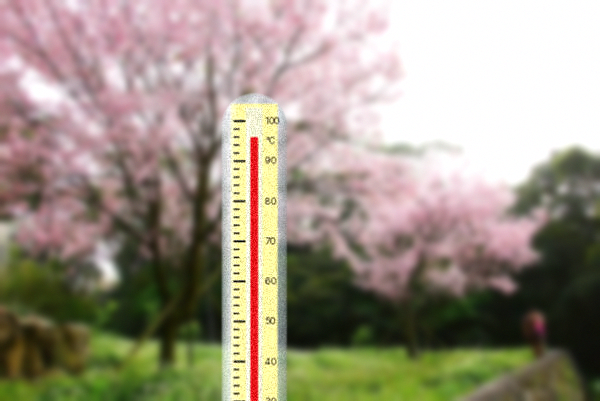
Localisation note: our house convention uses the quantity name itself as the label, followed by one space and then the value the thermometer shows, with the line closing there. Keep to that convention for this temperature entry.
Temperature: 96 °C
